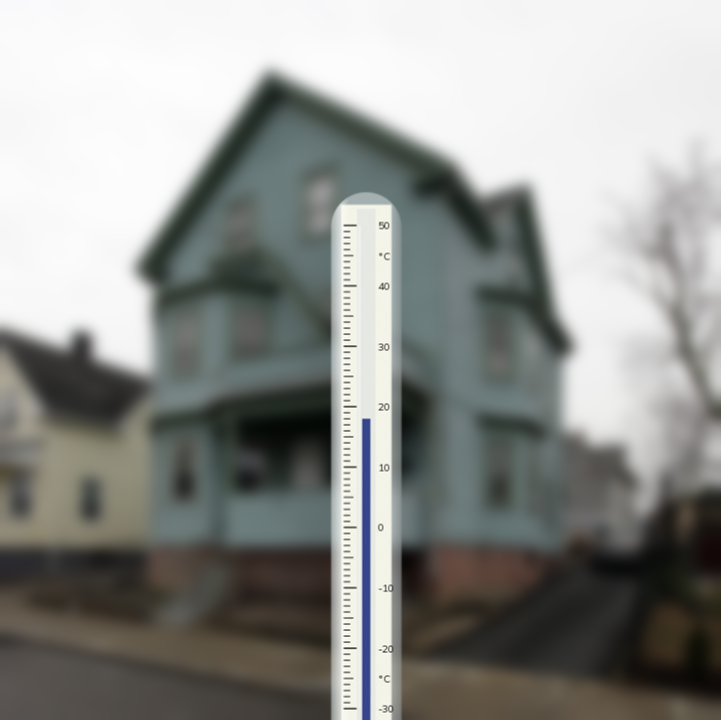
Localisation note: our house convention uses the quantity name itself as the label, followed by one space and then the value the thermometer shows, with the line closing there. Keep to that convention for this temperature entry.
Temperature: 18 °C
